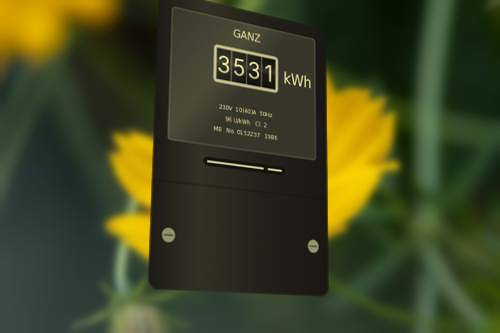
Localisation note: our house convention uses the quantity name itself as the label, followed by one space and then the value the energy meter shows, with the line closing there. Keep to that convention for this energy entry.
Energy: 3531 kWh
